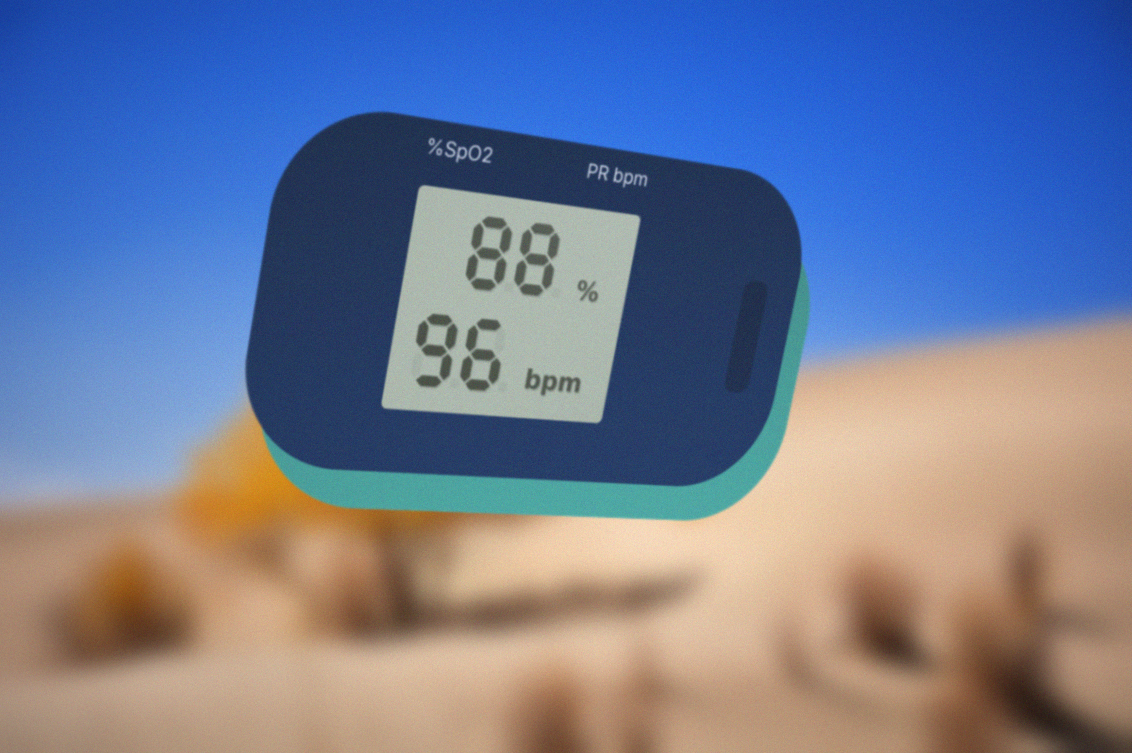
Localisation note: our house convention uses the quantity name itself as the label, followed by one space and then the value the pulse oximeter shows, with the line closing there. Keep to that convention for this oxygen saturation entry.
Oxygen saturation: 88 %
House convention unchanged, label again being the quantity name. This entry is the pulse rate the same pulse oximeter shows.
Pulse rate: 96 bpm
